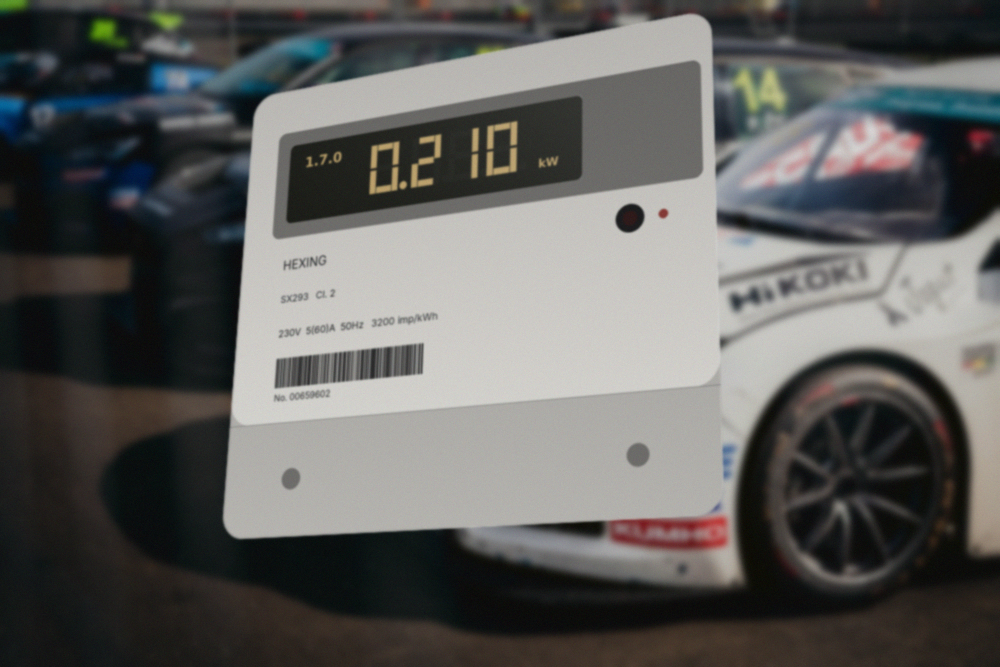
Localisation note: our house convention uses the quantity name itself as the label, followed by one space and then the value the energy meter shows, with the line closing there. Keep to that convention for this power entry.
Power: 0.210 kW
